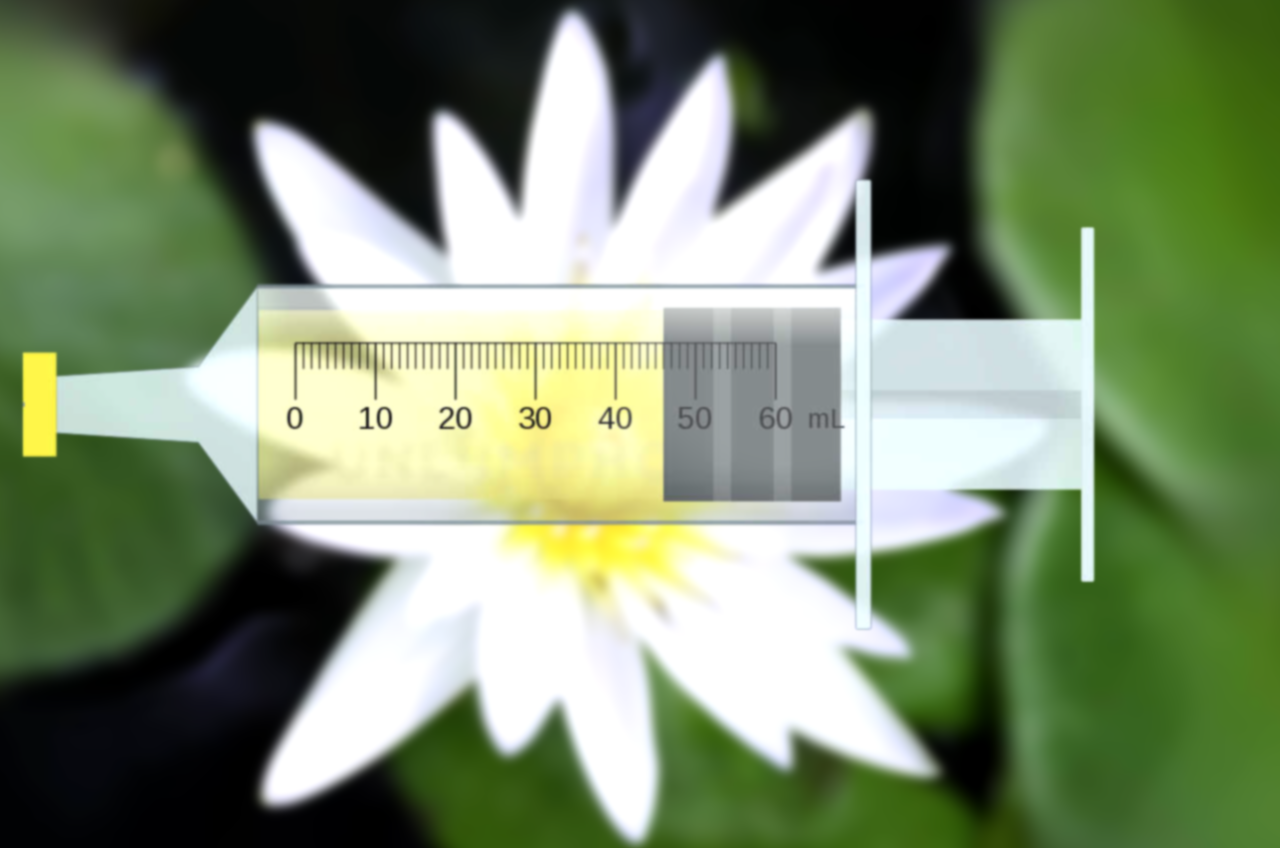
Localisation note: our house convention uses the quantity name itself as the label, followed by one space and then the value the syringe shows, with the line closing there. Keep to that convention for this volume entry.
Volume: 46 mL
